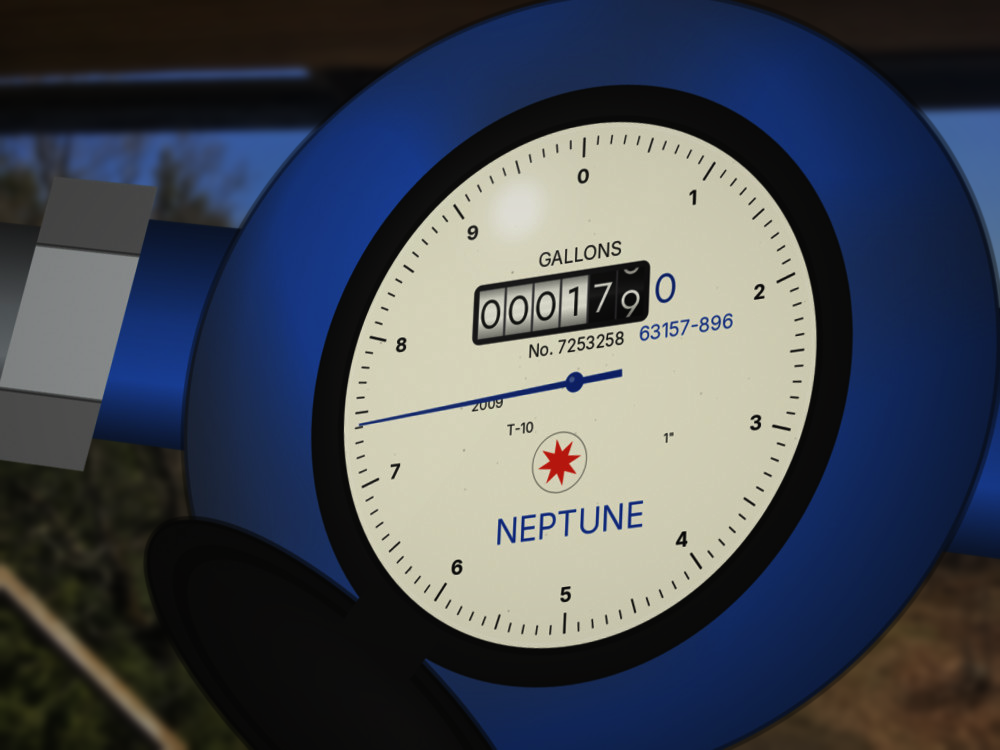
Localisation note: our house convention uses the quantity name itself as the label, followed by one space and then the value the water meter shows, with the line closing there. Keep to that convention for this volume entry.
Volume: 1787.4 gal
